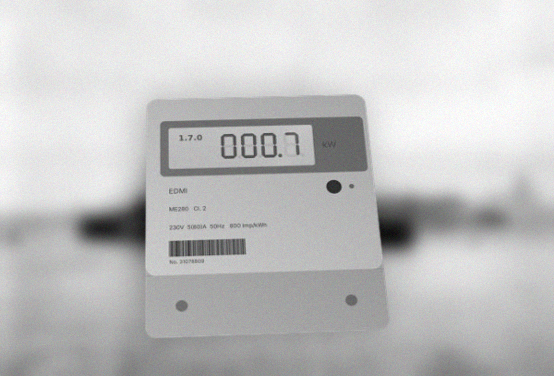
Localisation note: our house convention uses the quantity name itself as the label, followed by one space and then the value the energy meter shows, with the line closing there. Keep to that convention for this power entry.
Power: 0.7 kW
